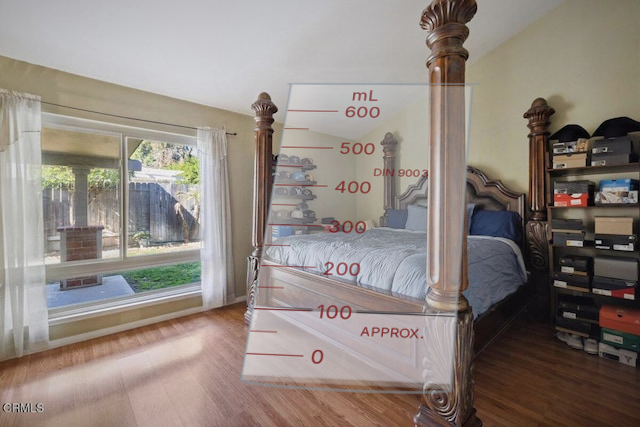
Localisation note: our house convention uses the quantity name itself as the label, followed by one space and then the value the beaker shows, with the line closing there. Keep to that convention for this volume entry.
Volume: 100 mL
